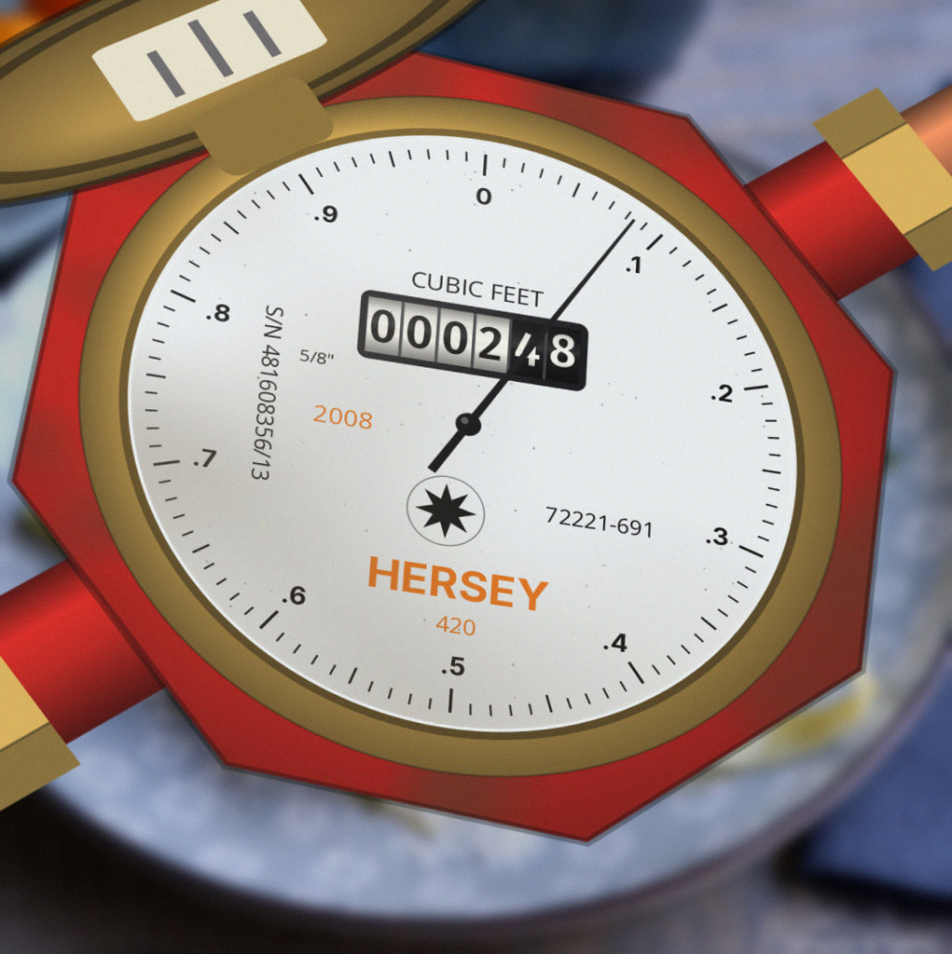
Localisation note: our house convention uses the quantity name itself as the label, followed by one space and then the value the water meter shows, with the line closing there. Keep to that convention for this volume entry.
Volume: 248.08 ft³
